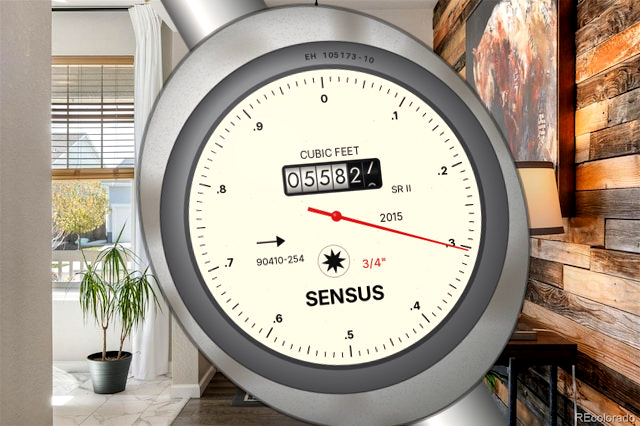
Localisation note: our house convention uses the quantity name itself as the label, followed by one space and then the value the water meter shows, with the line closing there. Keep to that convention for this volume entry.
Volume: 55827.30 ft³
